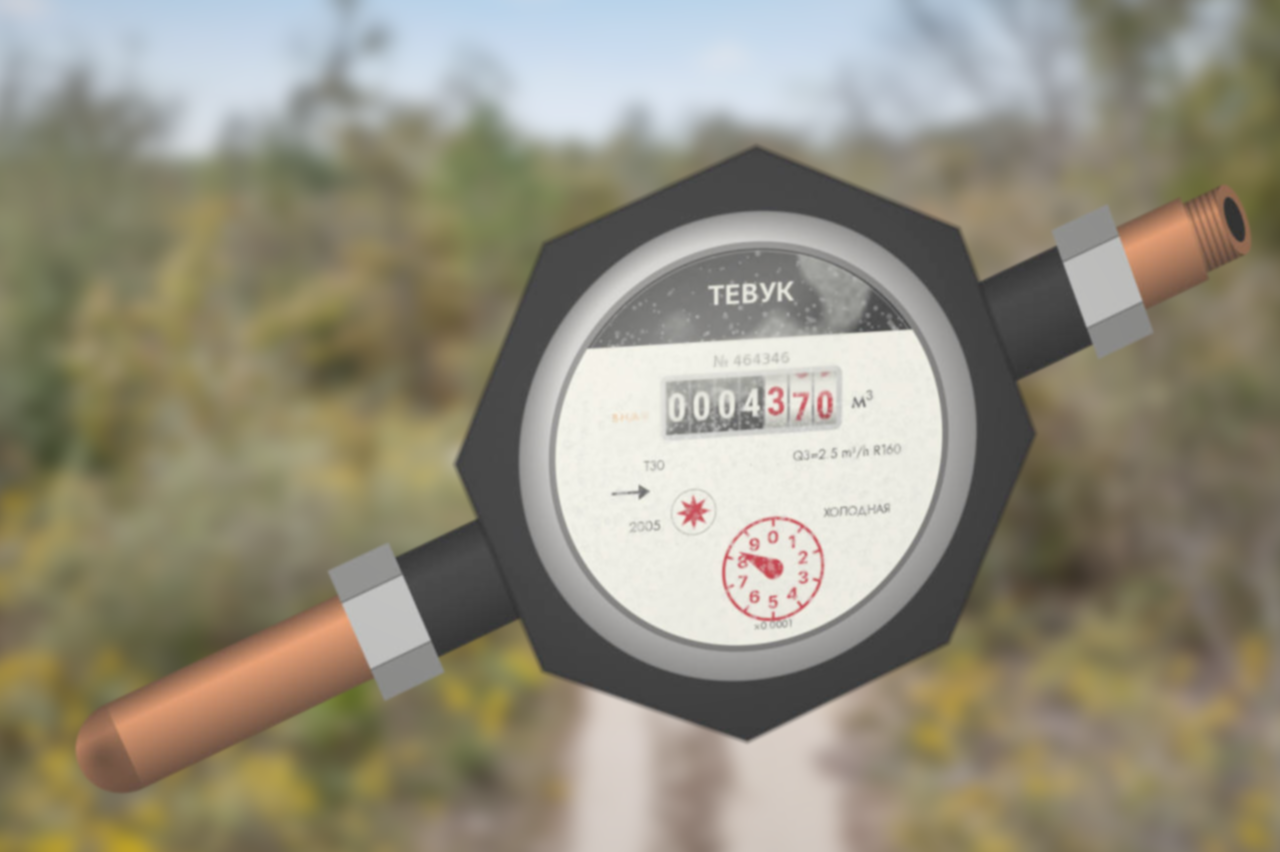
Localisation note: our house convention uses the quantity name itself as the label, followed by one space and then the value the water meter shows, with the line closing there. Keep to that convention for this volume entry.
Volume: 4.3698 m³
